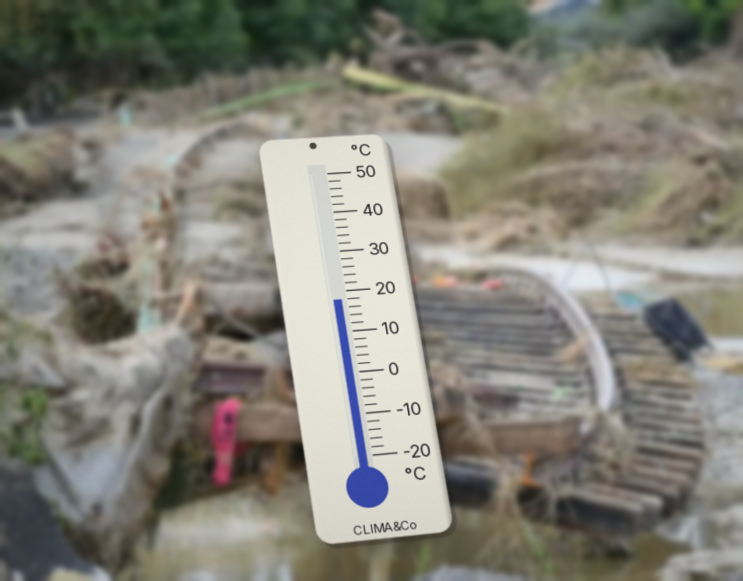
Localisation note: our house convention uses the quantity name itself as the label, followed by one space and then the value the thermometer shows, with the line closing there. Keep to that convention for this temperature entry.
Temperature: 18 °C
